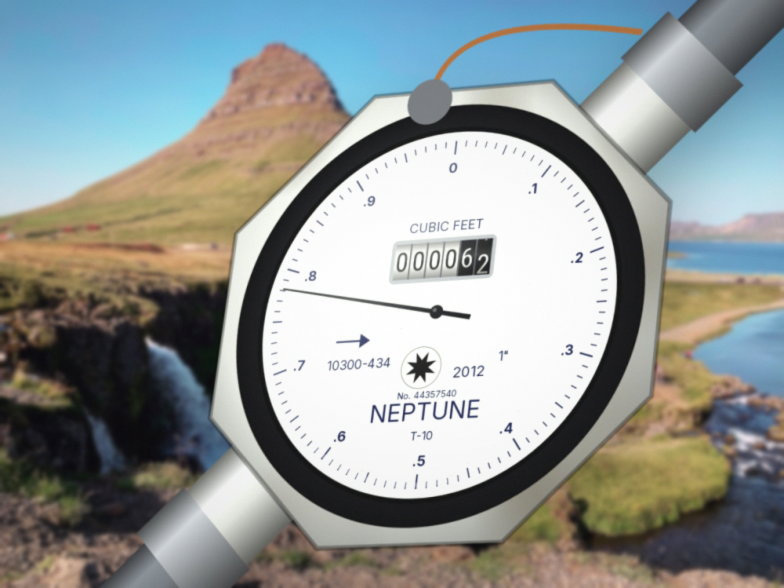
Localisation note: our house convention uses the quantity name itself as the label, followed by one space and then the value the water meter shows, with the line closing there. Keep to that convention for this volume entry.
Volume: 61.78 ft³
